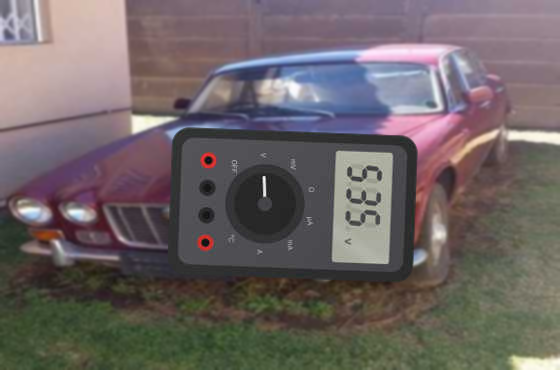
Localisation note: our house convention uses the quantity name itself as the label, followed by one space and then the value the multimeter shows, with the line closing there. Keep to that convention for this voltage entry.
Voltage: 535 V
